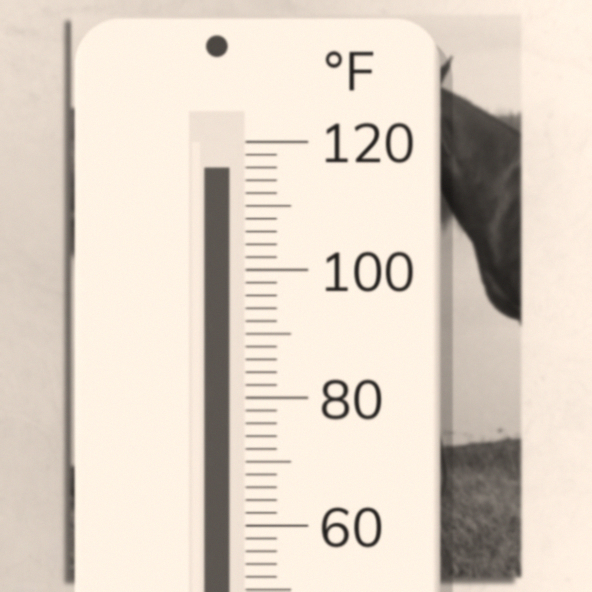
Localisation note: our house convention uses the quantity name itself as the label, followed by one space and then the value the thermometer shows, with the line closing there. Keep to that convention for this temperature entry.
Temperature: 116 °F
